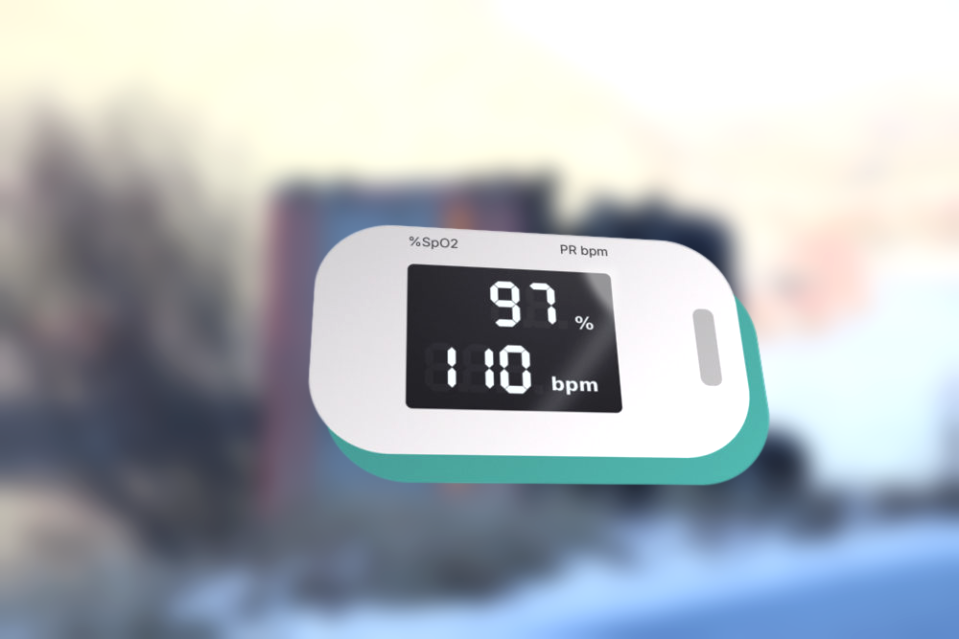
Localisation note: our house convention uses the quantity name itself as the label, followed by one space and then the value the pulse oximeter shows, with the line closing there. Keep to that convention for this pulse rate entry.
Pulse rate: 110 bpm
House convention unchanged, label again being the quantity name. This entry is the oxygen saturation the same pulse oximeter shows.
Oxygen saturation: 97 %
